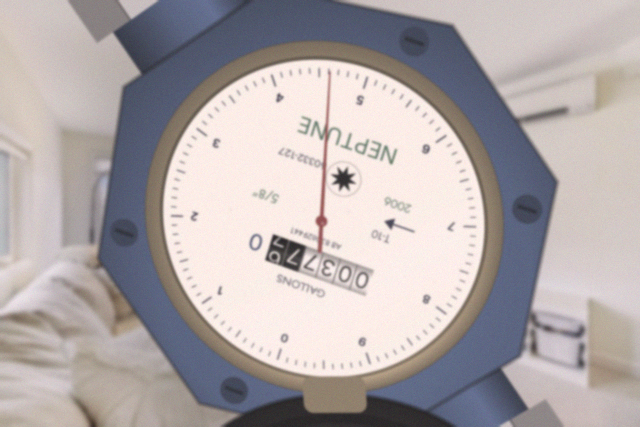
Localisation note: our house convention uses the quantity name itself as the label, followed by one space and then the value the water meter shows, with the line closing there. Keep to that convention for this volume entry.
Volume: 37764.6 gal
